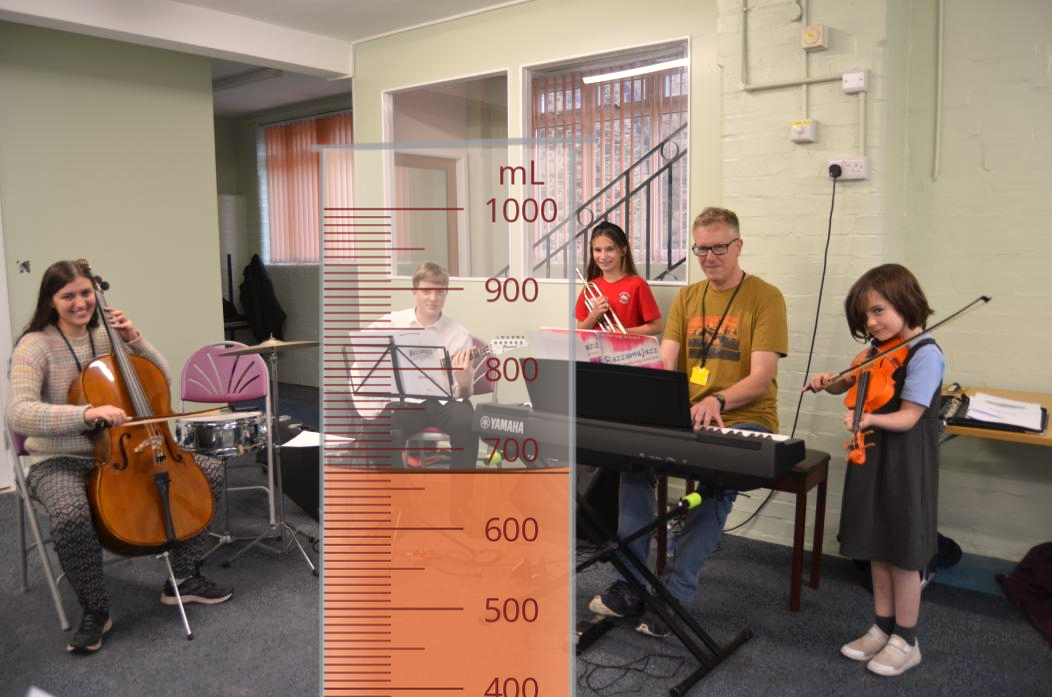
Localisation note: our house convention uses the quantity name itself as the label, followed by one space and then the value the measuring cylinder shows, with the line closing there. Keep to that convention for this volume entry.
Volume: 670 mL
